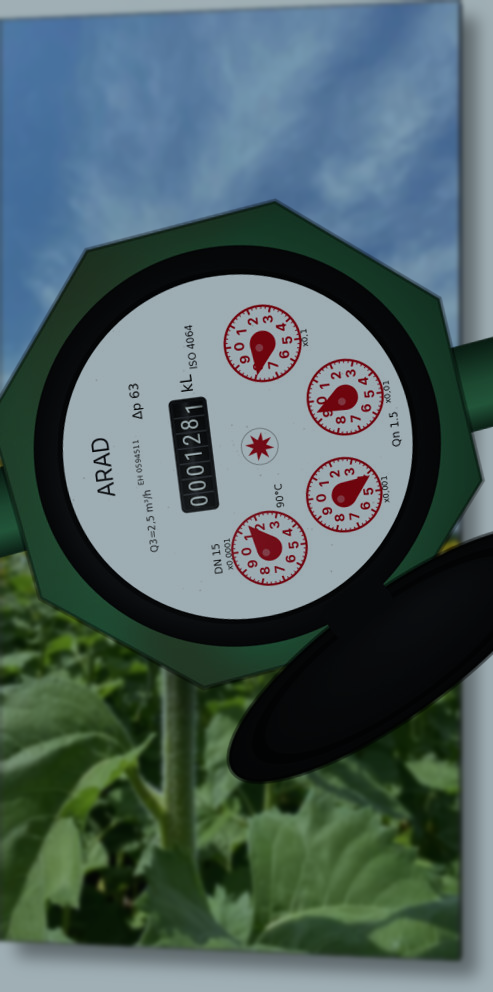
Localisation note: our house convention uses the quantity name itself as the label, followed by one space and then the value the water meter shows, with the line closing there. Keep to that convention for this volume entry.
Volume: 1280.7941 kL
